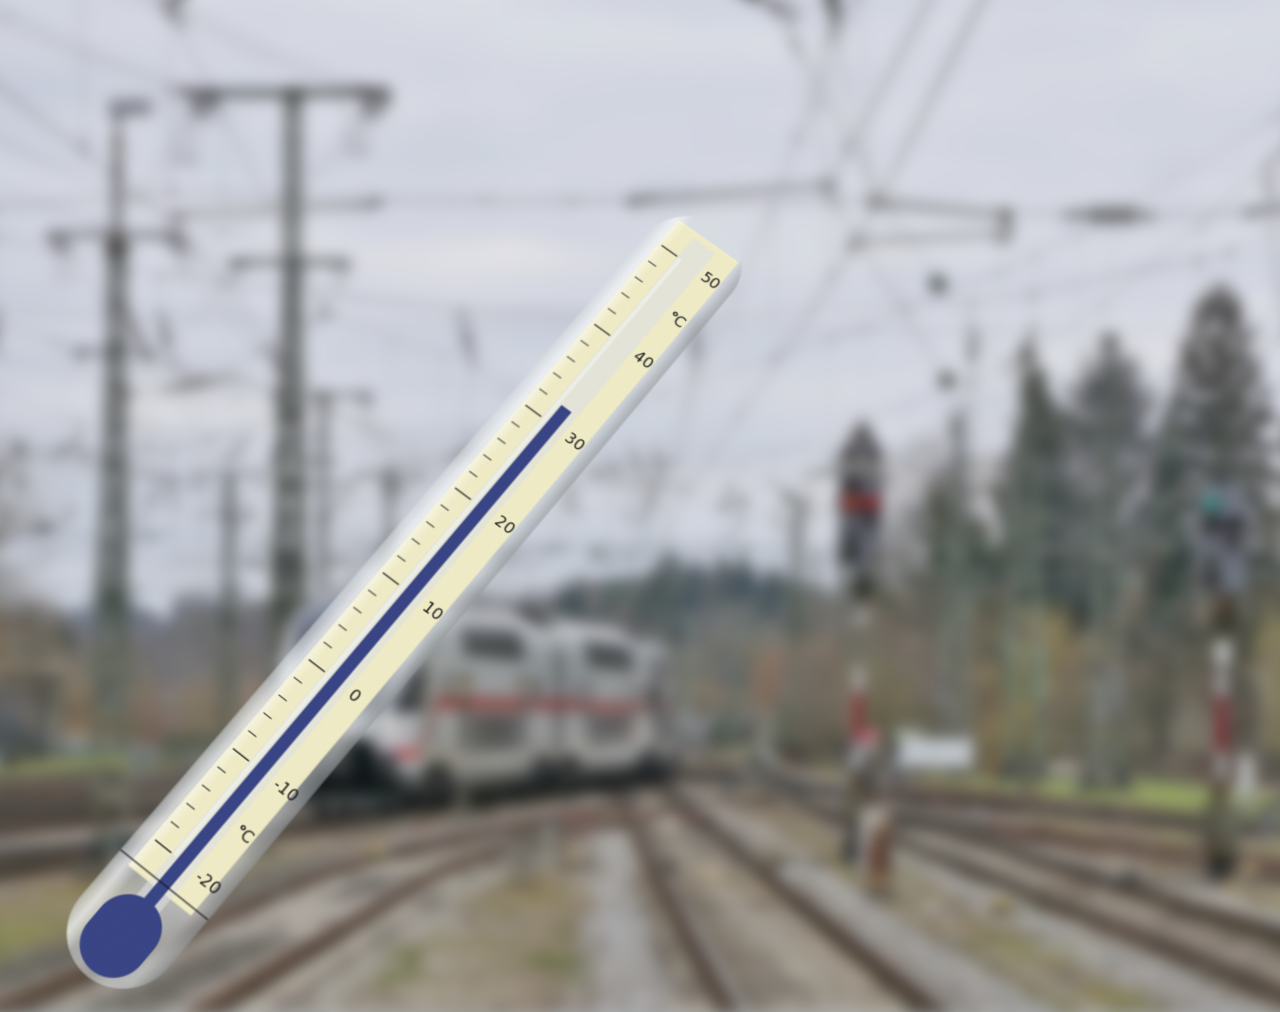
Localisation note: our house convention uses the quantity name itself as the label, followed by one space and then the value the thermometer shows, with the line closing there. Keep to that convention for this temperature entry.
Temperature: 32 °C
